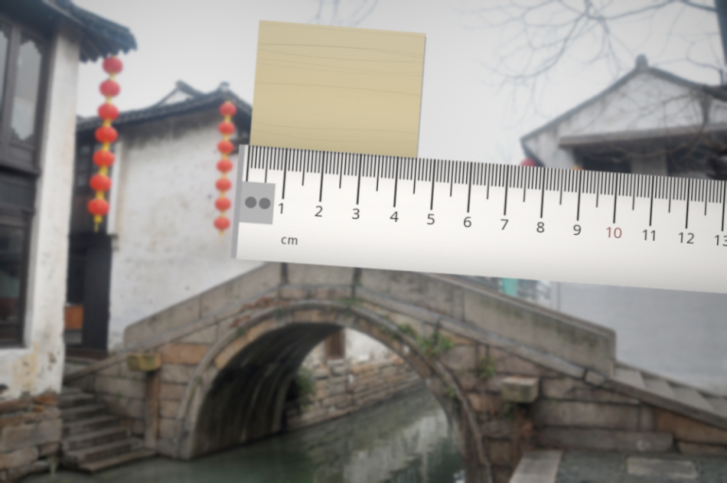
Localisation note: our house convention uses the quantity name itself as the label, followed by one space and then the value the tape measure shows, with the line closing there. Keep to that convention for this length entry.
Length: 4.5 cm
